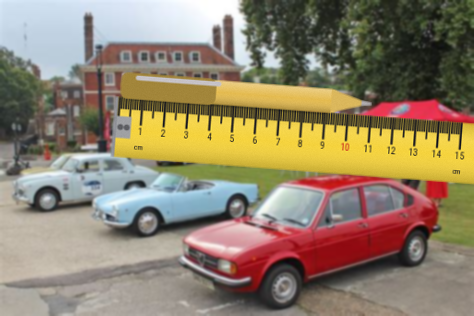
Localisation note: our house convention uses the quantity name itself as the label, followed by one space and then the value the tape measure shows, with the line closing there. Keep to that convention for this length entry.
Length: 11 cm
